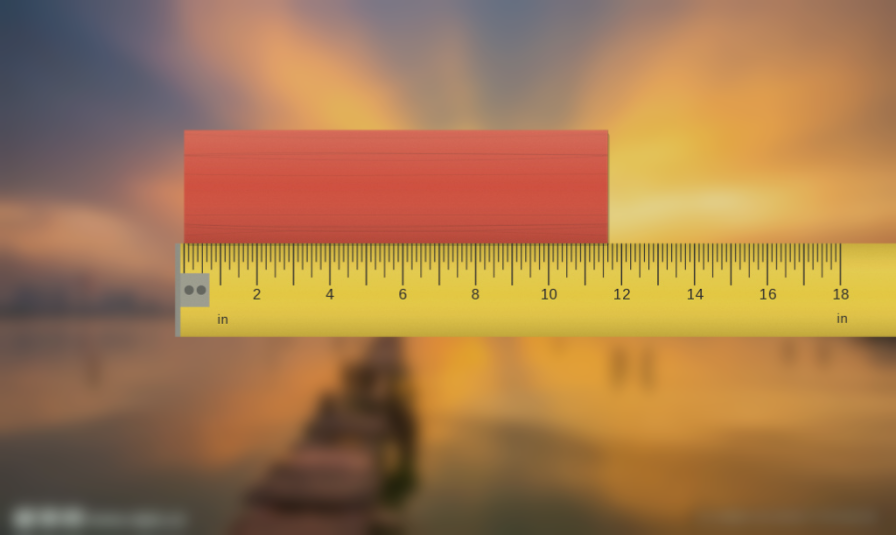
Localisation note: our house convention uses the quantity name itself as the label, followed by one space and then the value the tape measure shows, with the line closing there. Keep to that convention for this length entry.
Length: 11.625 in
